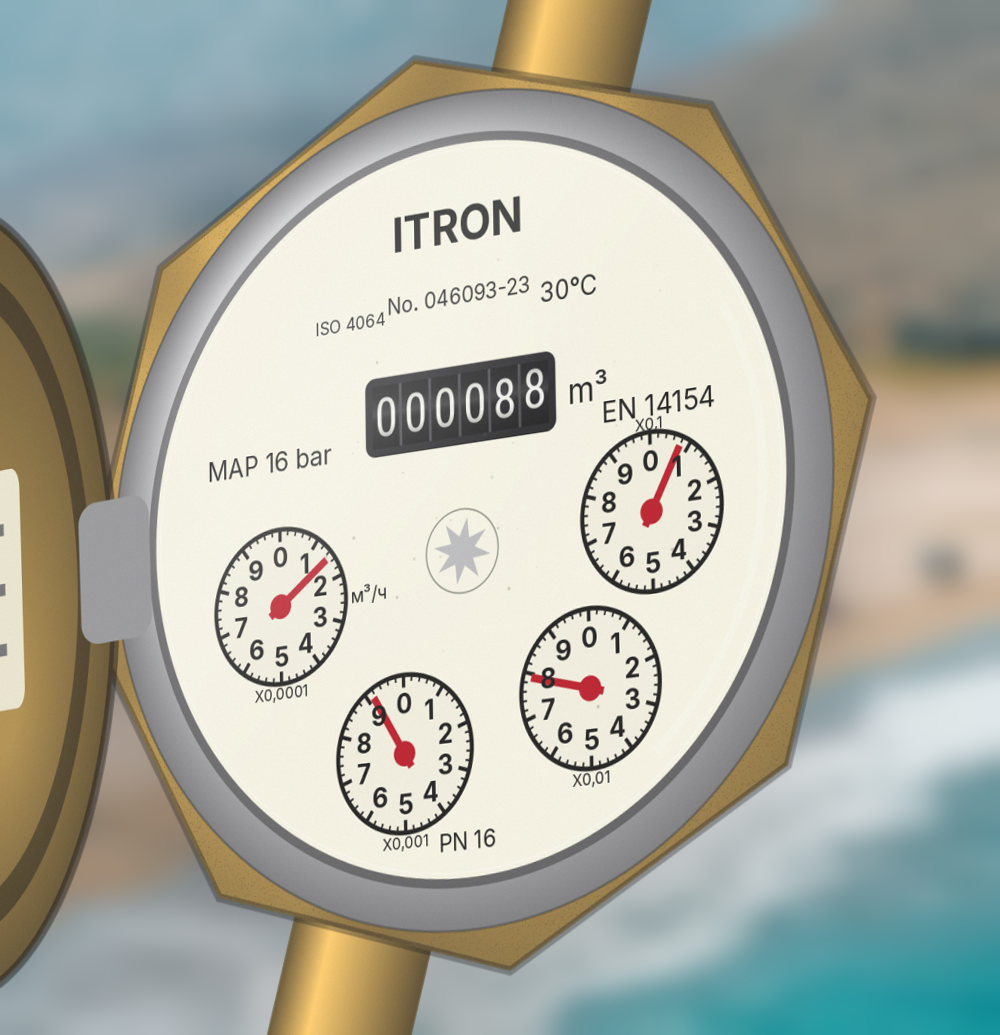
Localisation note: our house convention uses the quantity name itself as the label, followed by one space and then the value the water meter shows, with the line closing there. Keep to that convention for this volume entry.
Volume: 88.0791 m³
